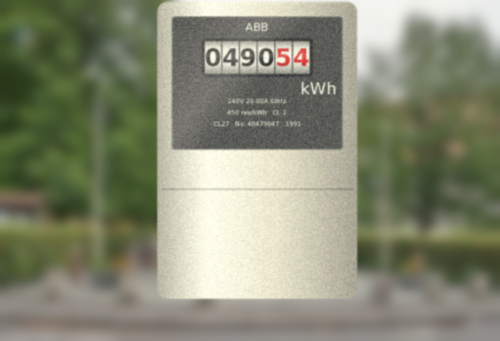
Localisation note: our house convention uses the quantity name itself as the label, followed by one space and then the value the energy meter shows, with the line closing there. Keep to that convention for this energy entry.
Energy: 490.54 kWh
